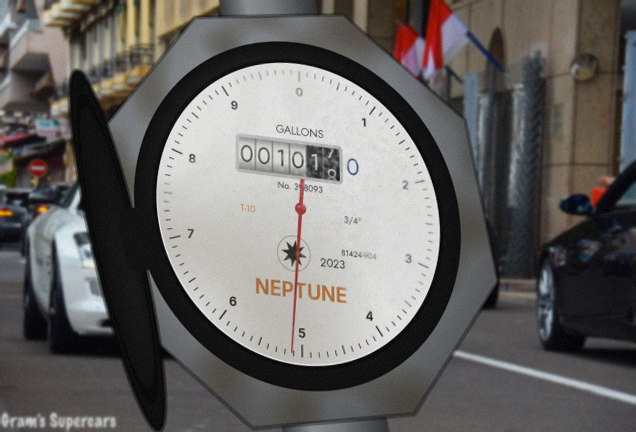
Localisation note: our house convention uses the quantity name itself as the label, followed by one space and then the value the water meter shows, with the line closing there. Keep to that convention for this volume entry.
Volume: 10175.1 gal
